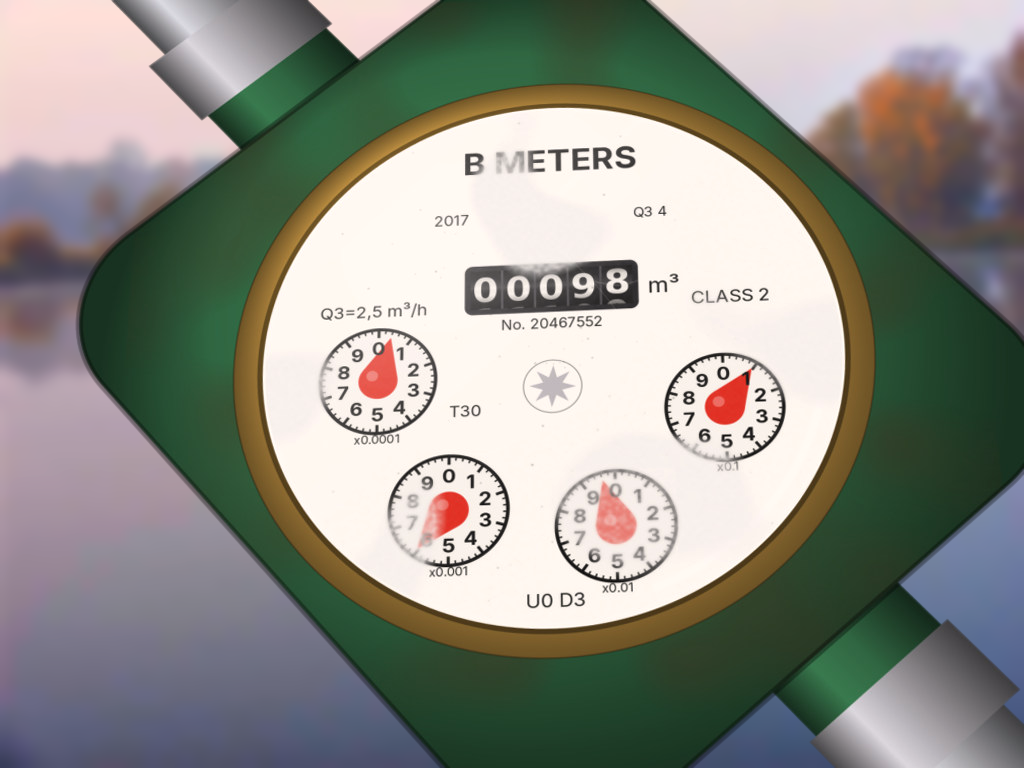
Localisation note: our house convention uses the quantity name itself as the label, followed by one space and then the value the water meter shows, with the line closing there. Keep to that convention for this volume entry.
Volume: 98.0960 m³
